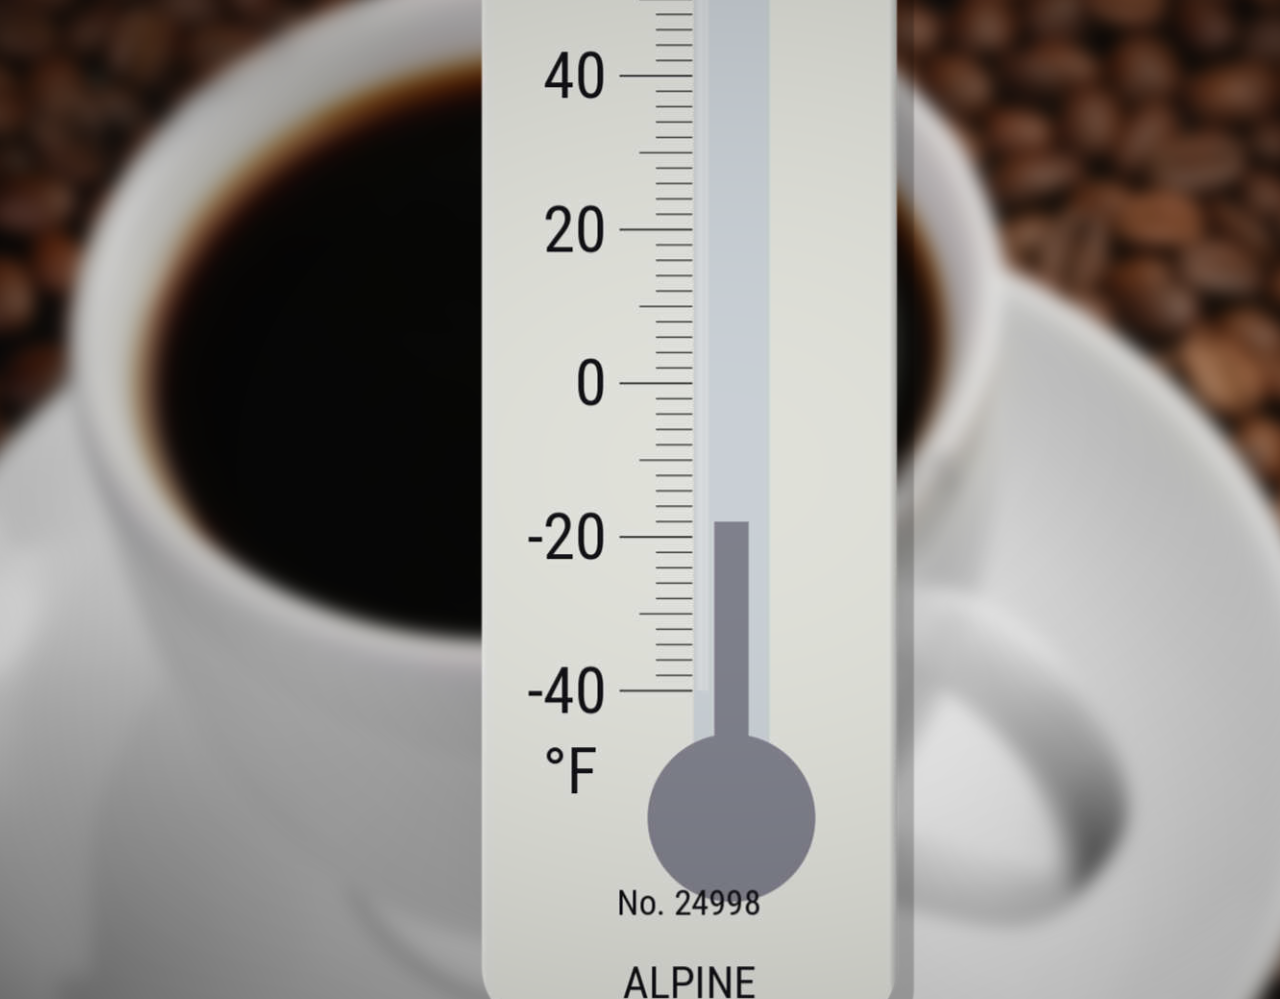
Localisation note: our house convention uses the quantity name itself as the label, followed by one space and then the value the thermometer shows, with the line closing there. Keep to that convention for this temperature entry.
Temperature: -18 °F
